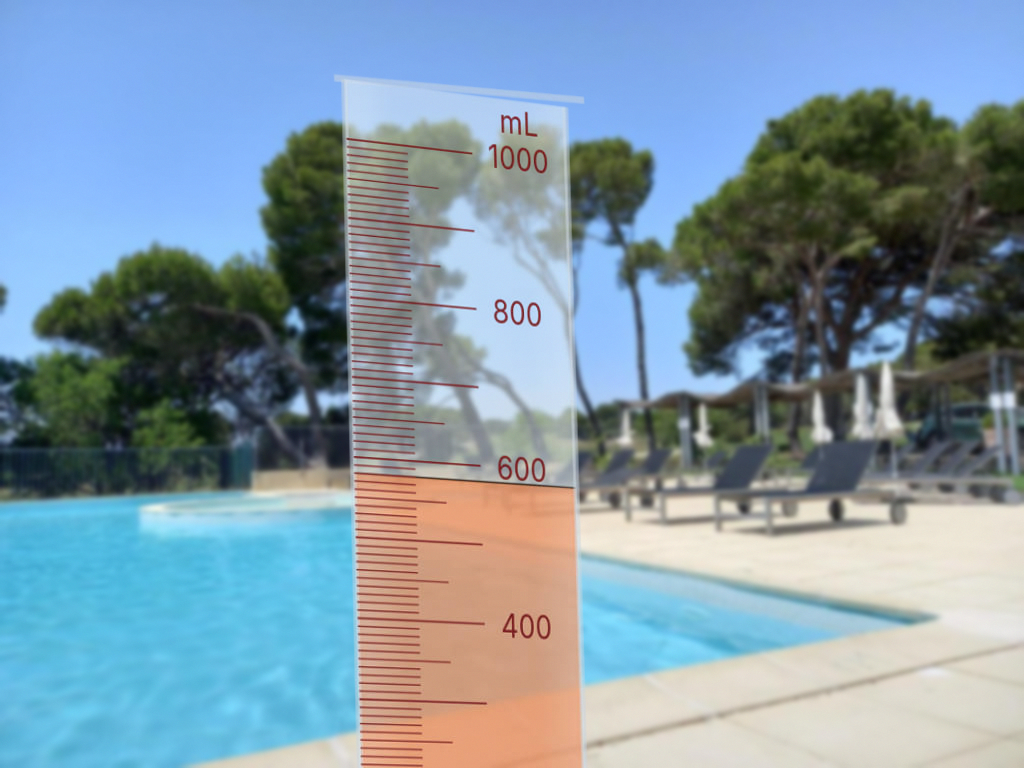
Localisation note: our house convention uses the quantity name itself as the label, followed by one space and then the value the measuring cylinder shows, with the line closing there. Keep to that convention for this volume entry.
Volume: 580 mL
